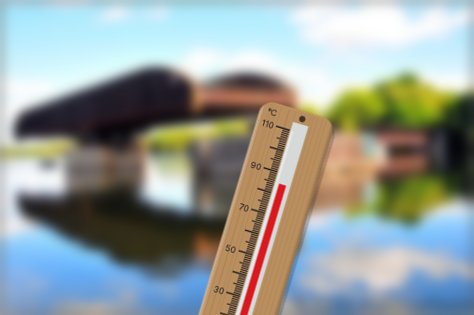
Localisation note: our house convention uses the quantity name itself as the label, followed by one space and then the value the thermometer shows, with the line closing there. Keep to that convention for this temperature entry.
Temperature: 85 °C
